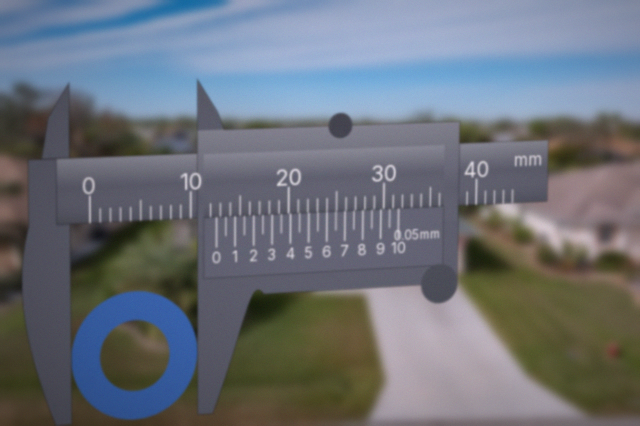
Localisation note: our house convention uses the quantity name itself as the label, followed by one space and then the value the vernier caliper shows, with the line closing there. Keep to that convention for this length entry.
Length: 12.6 mm
